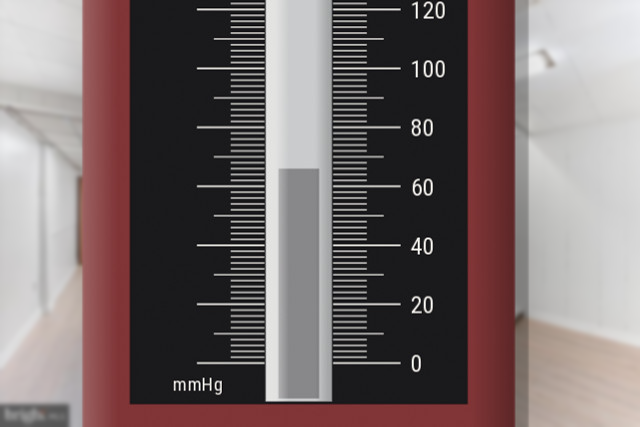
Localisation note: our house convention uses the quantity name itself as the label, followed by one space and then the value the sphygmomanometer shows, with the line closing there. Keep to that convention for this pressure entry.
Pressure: 66 mmHg
